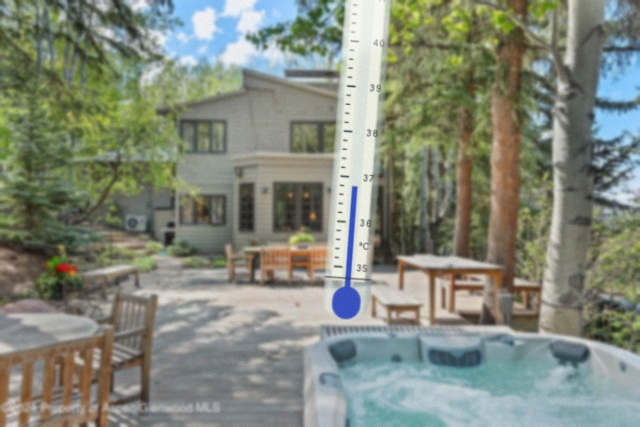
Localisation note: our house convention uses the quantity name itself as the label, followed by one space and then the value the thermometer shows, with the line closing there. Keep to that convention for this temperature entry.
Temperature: 36.8 °C
